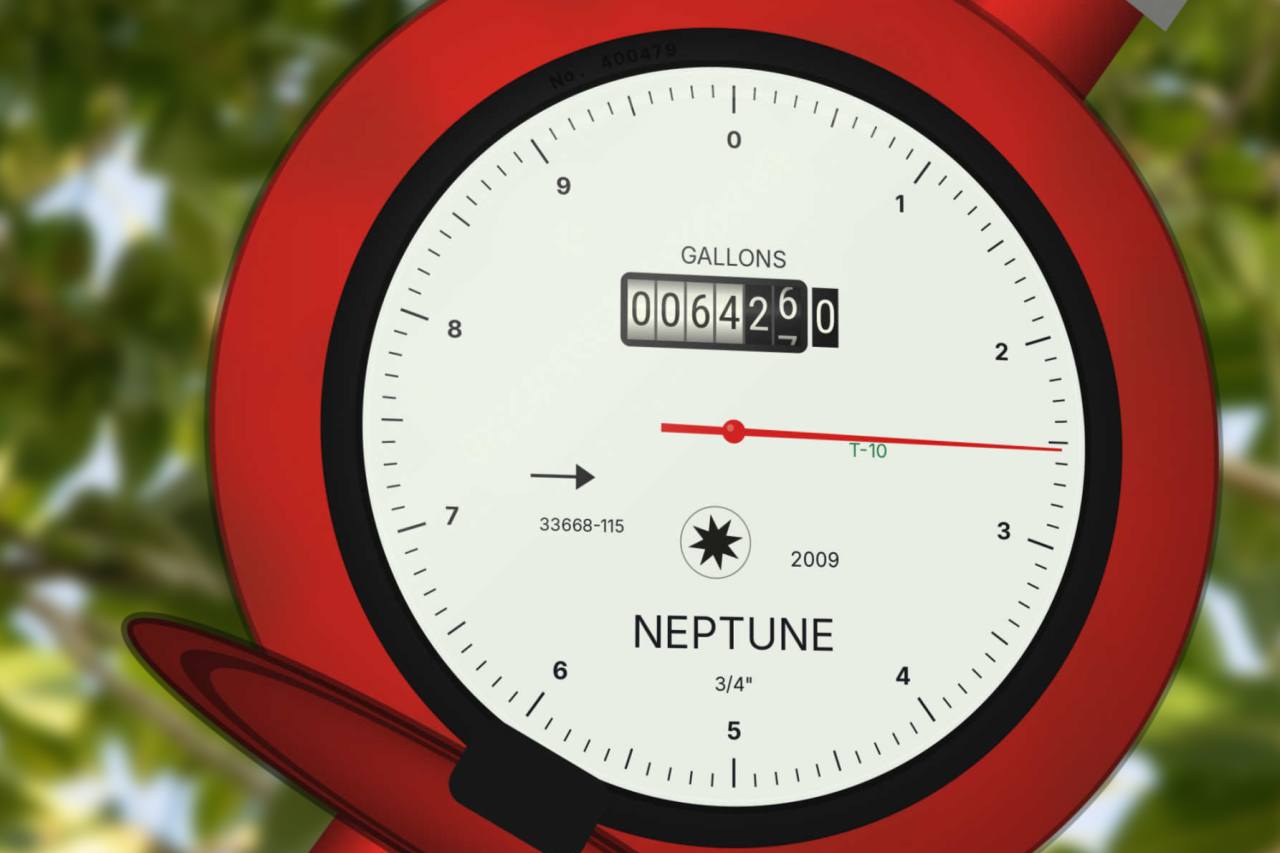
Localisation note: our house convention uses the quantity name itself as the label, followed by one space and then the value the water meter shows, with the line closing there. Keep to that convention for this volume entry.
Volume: 64262.5 gal
